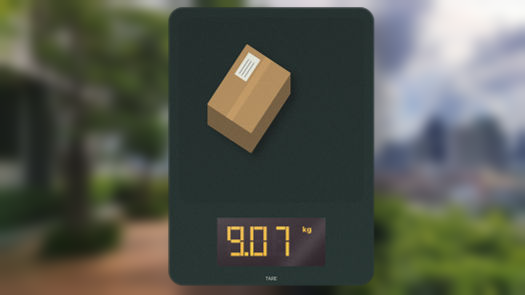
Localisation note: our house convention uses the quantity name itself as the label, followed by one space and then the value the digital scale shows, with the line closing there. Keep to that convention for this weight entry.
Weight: 9.07 kg
